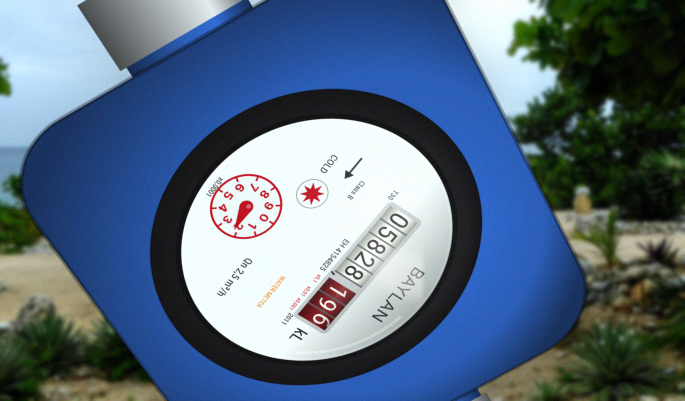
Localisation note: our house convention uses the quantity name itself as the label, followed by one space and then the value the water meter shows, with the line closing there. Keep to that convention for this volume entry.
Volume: 5828.1962 kL
